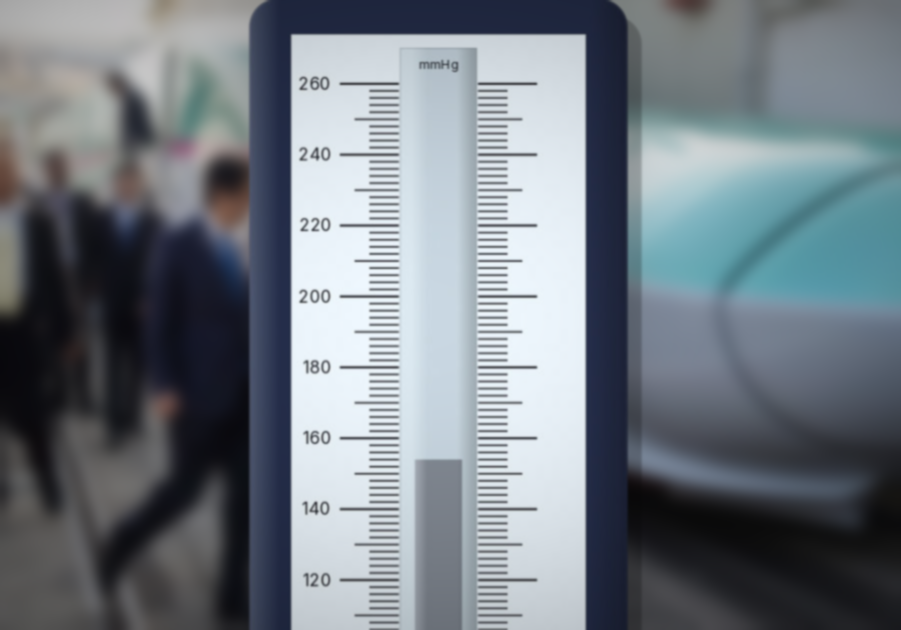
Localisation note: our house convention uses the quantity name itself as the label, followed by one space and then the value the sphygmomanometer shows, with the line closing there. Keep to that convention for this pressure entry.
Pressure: 154 mmHg
